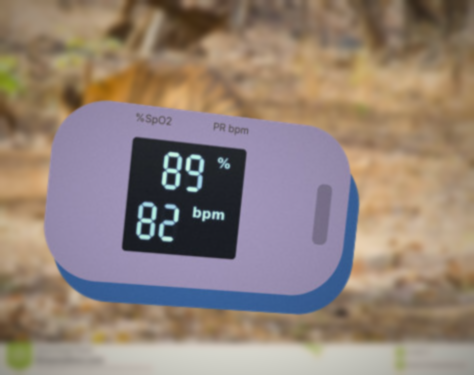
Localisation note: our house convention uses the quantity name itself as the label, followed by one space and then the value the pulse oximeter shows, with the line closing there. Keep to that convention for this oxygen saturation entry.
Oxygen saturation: 89 %
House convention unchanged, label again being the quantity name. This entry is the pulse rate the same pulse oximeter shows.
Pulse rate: 82 bpm
